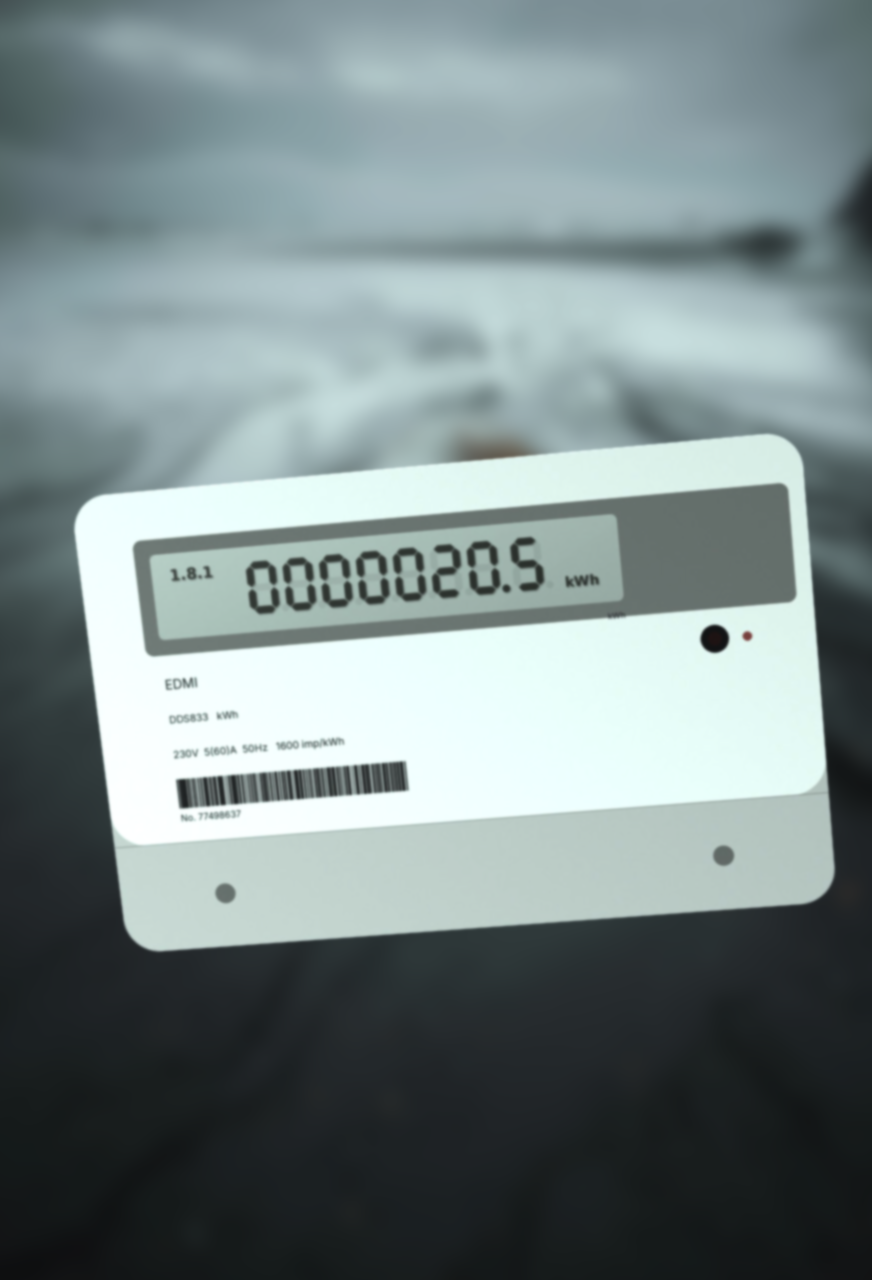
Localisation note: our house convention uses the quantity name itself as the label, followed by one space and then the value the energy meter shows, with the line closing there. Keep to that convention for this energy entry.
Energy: 20.5 kWh
